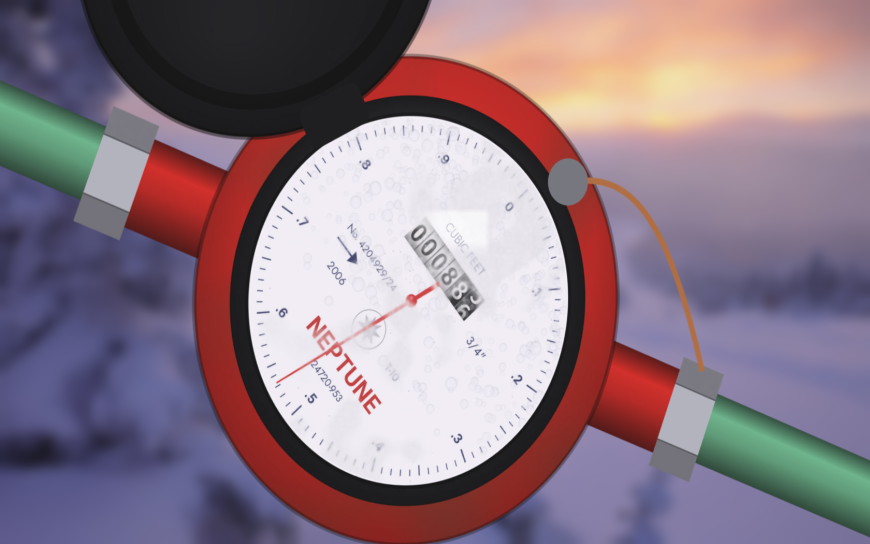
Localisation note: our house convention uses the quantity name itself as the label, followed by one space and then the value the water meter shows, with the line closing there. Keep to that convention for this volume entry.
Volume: 885.53 ft³
